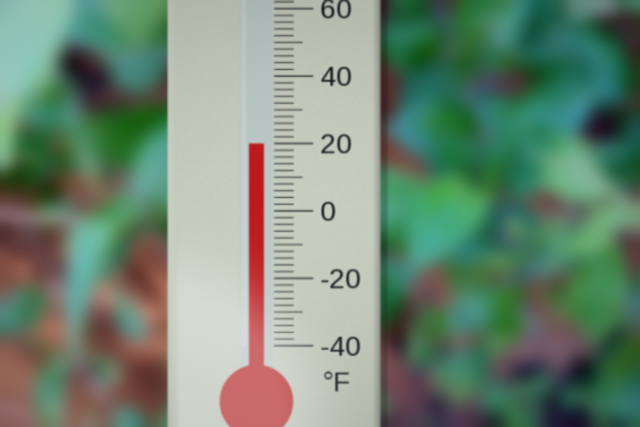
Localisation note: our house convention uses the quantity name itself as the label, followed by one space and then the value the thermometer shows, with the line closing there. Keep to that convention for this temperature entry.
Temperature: 20 °F
